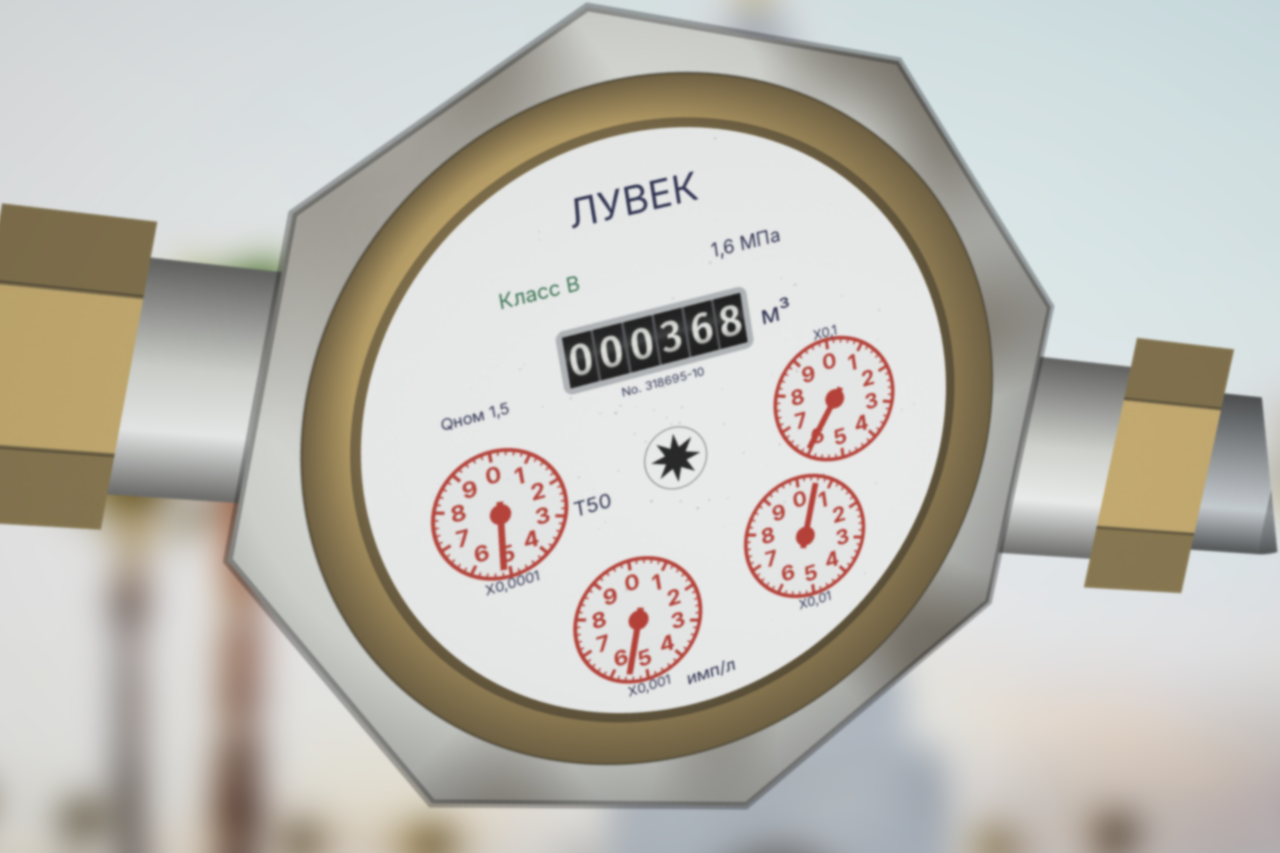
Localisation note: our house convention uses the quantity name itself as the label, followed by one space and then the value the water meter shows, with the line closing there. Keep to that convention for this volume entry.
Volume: 368.6055 m³
